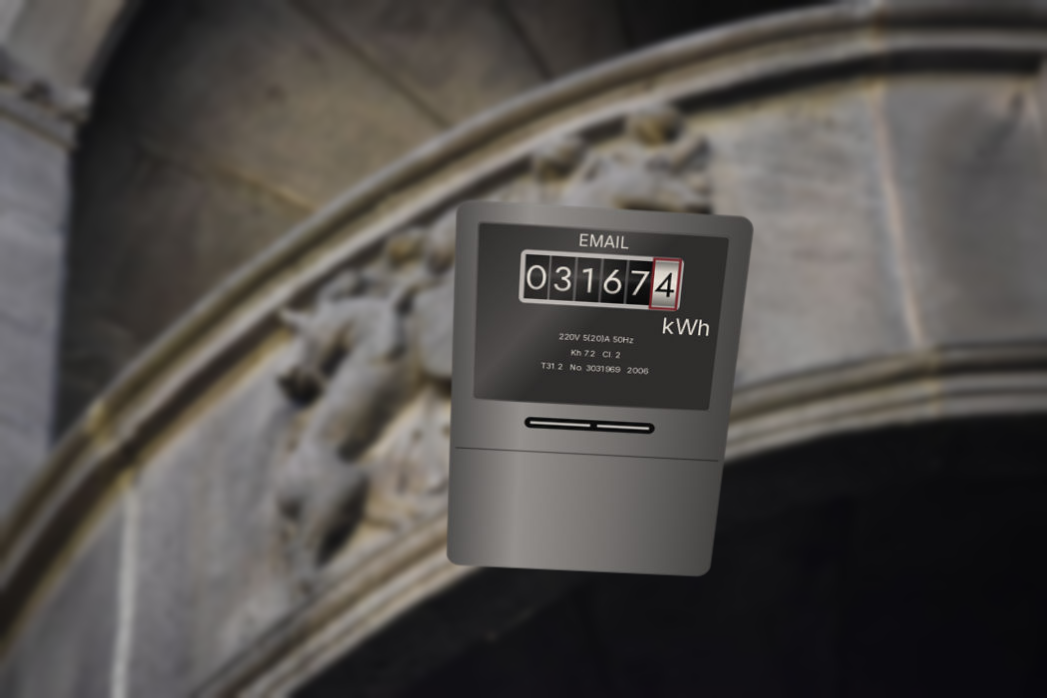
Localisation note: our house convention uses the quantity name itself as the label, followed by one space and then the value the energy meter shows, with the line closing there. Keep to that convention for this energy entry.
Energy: 3167.4 kWh
